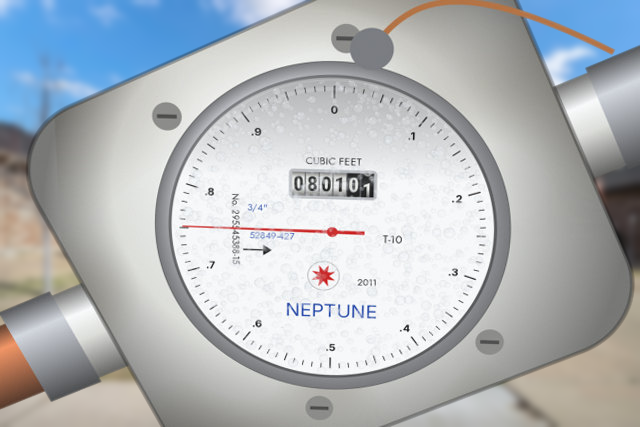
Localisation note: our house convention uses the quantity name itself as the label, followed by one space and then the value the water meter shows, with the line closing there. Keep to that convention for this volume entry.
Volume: 80100.75 ft³
